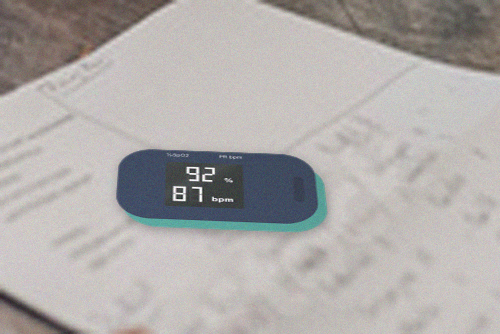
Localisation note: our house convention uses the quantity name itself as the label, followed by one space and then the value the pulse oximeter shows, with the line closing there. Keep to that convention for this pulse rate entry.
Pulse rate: 87 bpm
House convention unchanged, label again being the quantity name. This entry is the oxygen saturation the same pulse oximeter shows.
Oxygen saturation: 92 %
